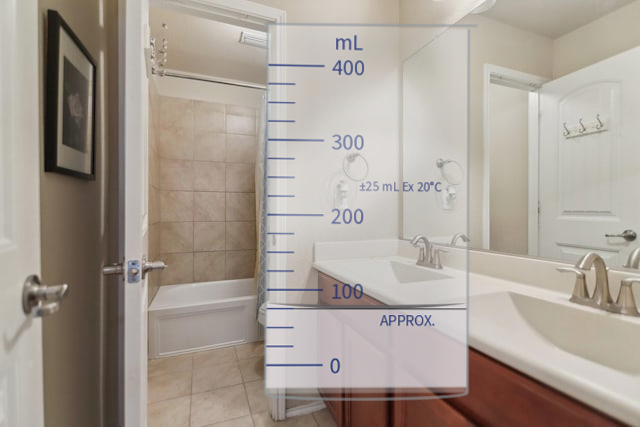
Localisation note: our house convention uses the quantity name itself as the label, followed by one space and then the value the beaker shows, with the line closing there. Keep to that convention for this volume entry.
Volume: 75 mL
